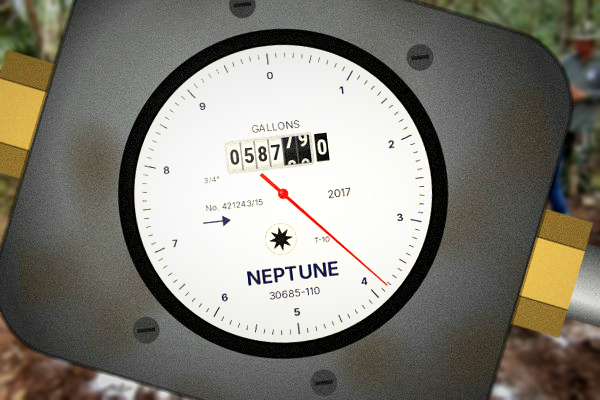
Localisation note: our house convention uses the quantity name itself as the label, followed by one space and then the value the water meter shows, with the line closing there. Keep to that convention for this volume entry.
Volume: 587793.8 gal
